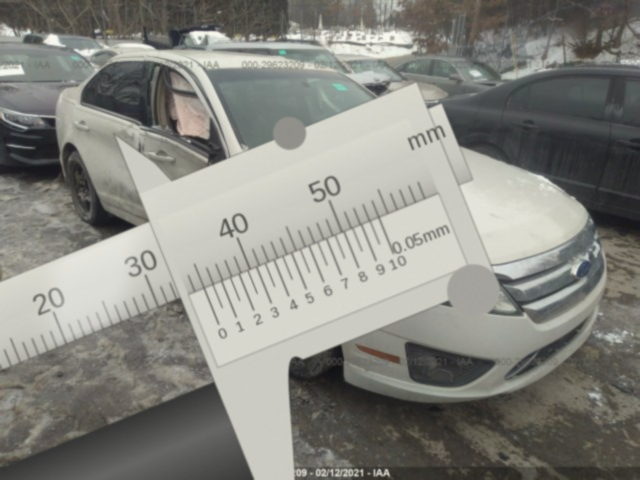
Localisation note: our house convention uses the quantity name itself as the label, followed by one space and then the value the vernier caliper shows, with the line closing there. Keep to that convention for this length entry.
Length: 35.0 mm
